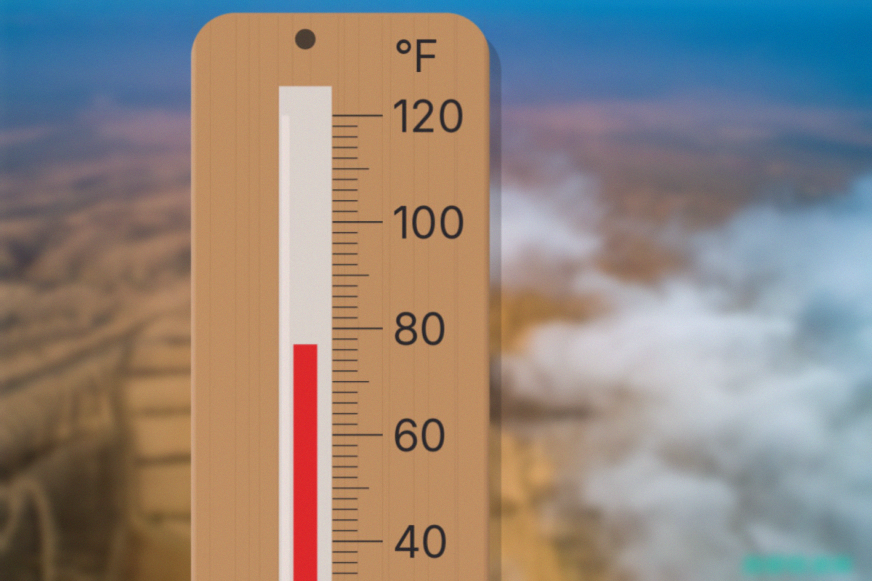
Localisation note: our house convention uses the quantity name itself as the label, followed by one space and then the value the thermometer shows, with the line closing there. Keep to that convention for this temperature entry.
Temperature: 77 °F
